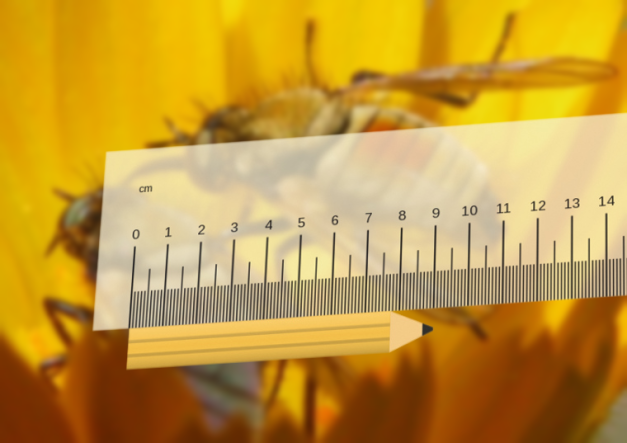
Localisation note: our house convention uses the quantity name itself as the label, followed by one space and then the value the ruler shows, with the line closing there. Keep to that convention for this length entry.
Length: 9 cm
